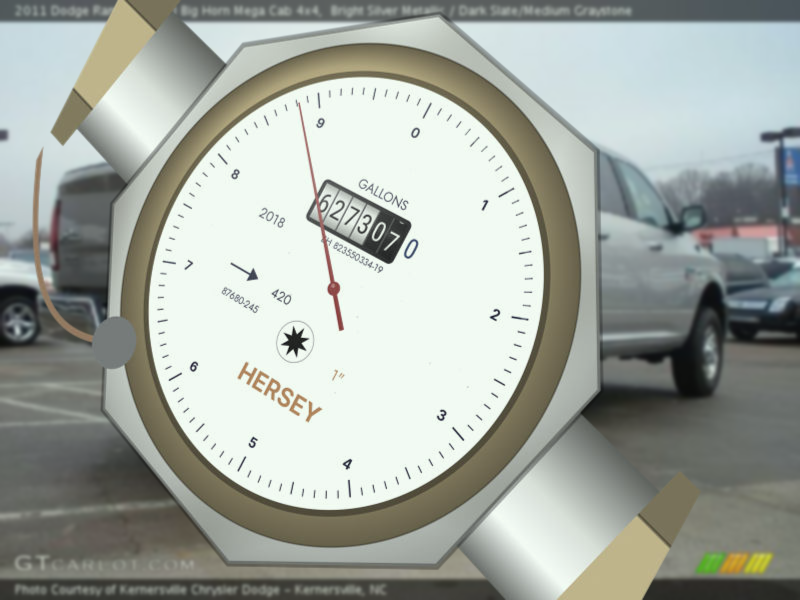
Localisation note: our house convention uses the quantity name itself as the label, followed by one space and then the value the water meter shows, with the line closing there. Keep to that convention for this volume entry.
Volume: 6273068.8 gal
